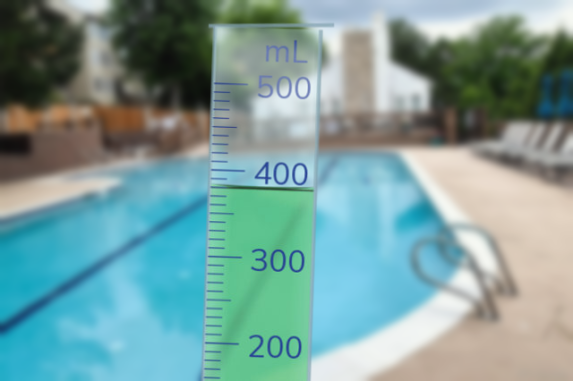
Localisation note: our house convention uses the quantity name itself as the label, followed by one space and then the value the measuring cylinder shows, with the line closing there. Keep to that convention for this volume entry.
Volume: 380 mL
